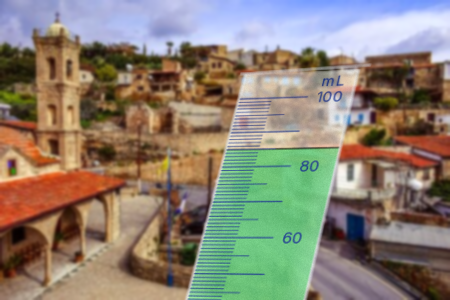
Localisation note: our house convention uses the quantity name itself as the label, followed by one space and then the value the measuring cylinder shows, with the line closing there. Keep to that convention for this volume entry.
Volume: 85 mL
